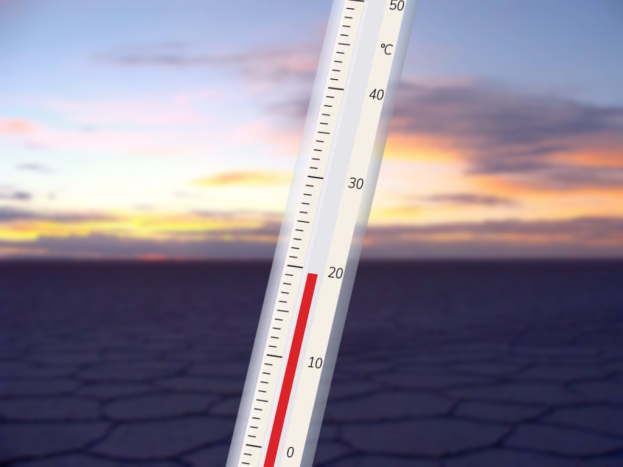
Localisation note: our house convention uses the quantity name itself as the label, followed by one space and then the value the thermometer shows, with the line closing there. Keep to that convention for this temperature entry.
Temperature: 19.5 °C
